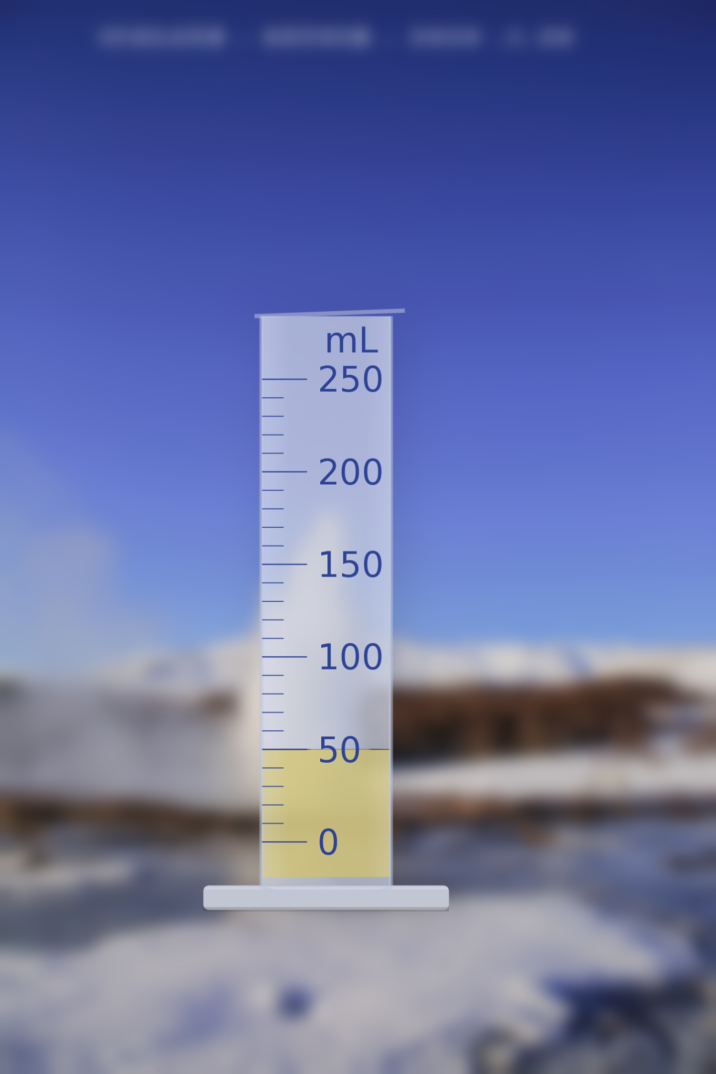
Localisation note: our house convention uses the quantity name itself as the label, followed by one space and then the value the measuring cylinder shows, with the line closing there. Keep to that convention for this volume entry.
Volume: 50 mL
